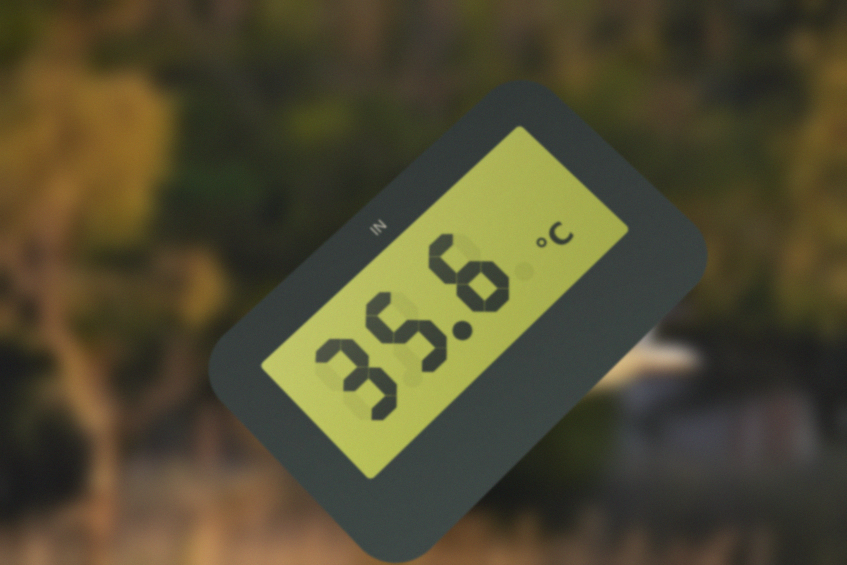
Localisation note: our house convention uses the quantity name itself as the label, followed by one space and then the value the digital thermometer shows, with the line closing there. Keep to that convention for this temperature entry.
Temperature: 35.6 °C
